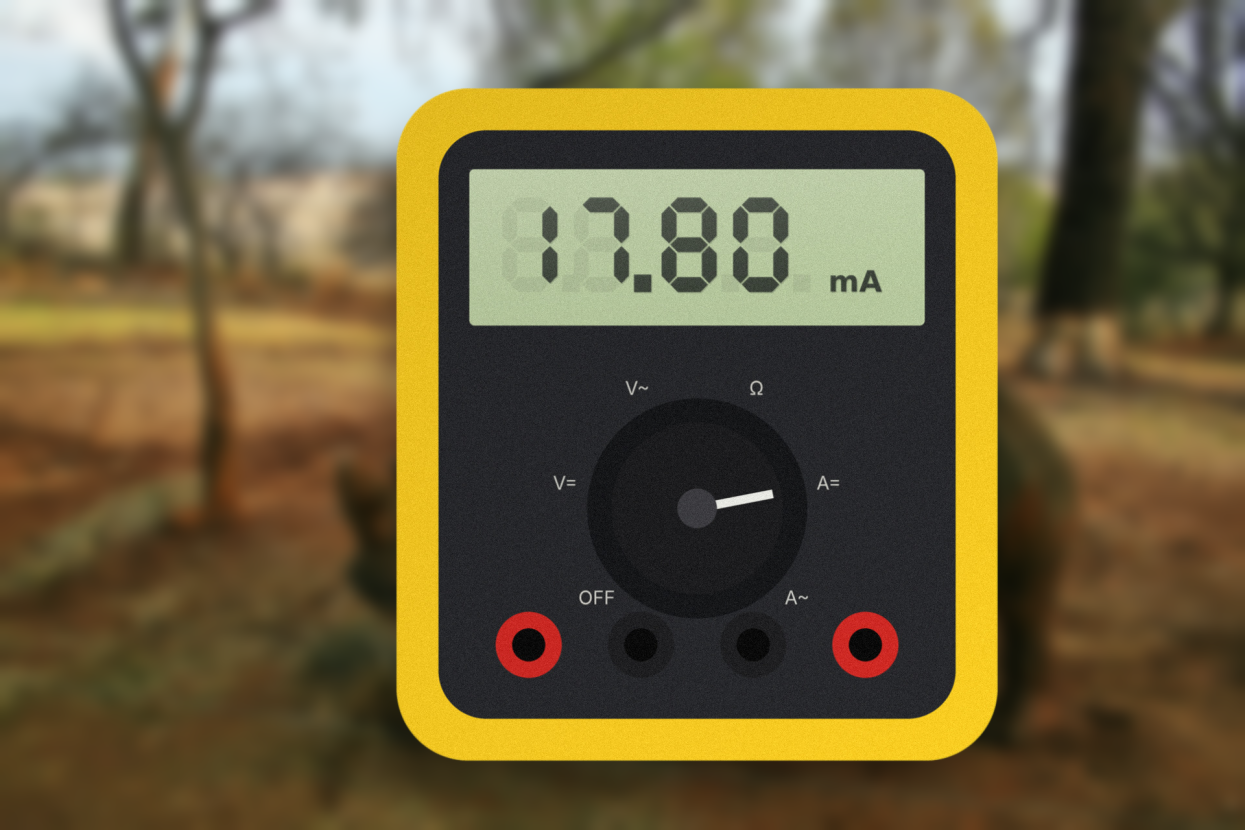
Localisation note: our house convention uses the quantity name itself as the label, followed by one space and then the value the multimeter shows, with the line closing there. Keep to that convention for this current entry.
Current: 17.80 mA
